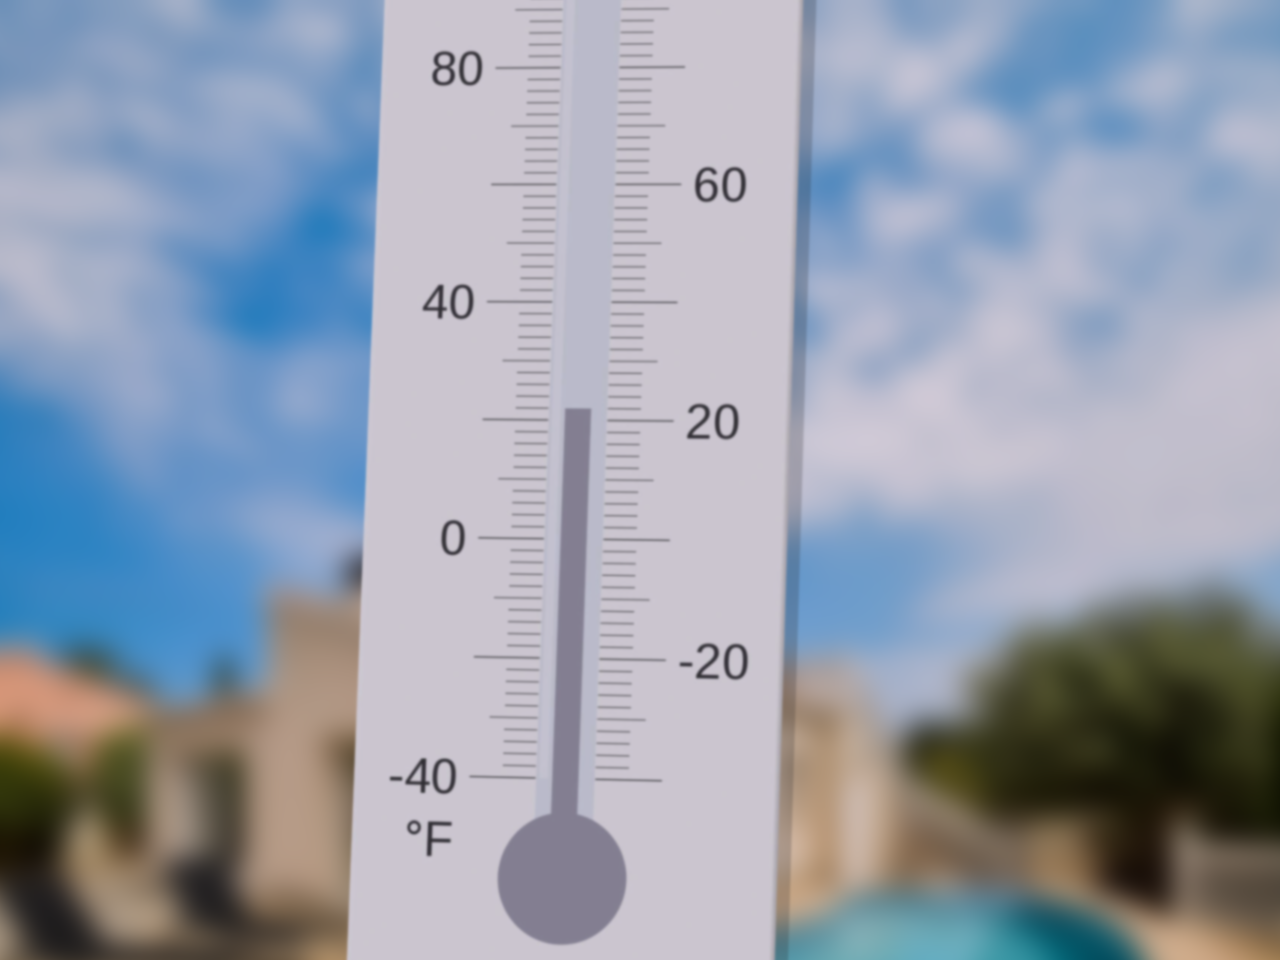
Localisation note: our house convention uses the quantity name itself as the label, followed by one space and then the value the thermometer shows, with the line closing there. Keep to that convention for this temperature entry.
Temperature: 22 °F
